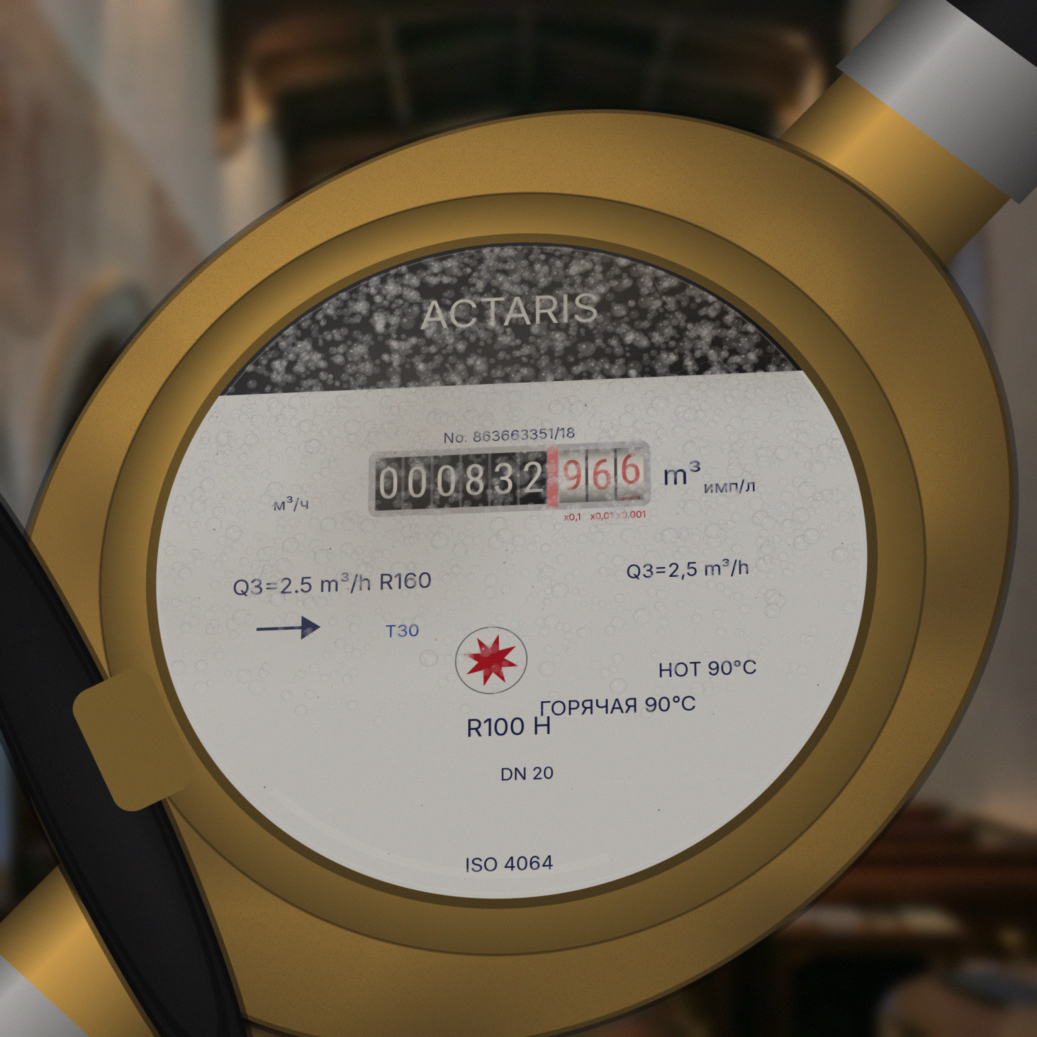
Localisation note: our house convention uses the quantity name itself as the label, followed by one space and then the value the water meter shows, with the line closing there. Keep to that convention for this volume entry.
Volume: 832.966 m³
